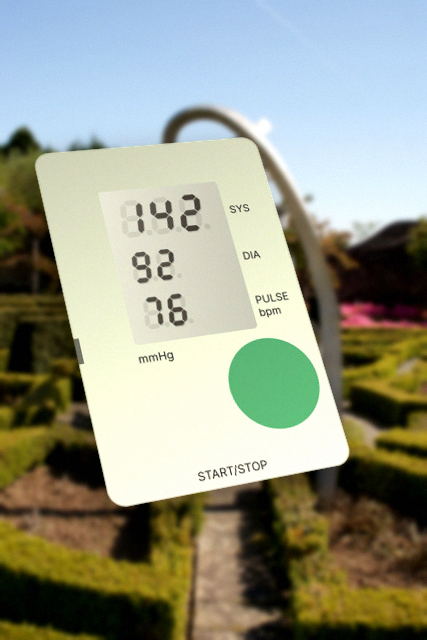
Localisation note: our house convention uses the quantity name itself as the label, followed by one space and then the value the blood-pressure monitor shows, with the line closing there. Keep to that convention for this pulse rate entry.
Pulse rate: 76 bpm
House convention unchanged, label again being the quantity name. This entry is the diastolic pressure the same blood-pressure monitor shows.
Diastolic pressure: 92 mmHg
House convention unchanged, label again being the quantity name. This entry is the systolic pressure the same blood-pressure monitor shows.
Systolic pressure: 142 mmHg
